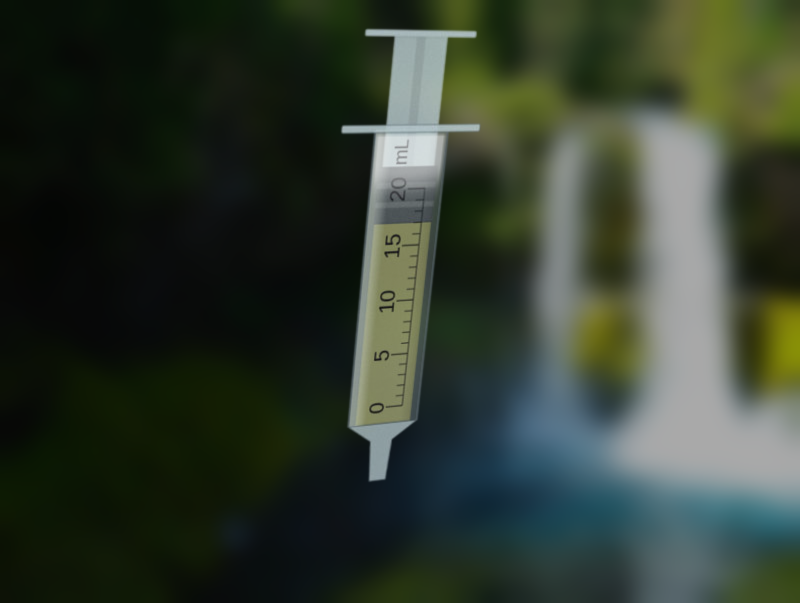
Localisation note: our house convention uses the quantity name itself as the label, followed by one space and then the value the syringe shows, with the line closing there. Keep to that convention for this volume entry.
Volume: 17 mL
